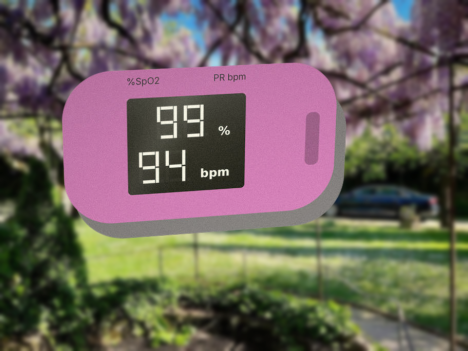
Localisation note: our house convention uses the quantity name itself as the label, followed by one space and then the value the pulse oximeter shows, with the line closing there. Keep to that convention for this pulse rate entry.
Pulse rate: 94 bpm
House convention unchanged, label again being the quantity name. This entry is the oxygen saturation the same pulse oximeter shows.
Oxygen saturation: 99 %
